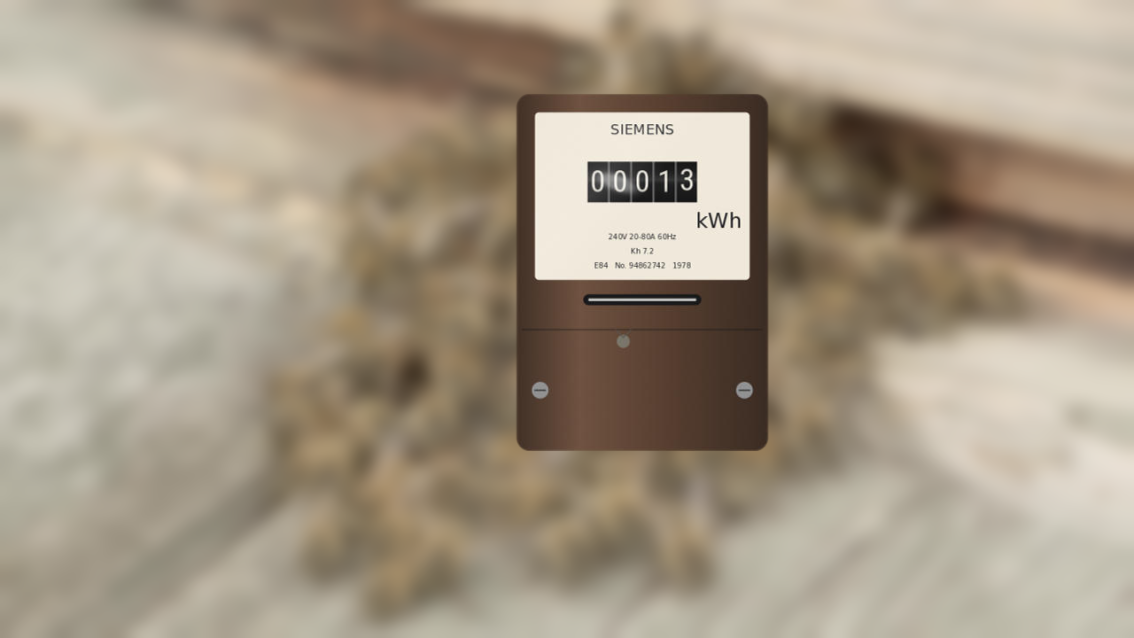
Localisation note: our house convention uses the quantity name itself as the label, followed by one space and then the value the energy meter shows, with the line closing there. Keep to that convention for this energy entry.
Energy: 13 kWh
